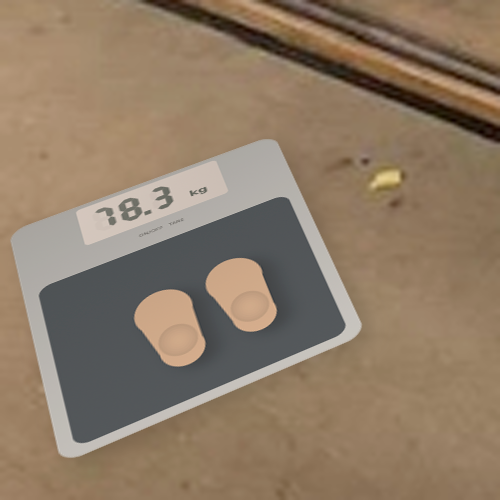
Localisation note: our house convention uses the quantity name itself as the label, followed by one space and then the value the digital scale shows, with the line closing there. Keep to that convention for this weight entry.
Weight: 78.3 kg
